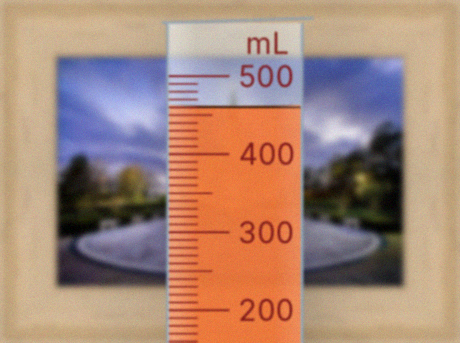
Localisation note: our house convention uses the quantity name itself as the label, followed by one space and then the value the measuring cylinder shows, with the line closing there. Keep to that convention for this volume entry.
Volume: 460 mL
